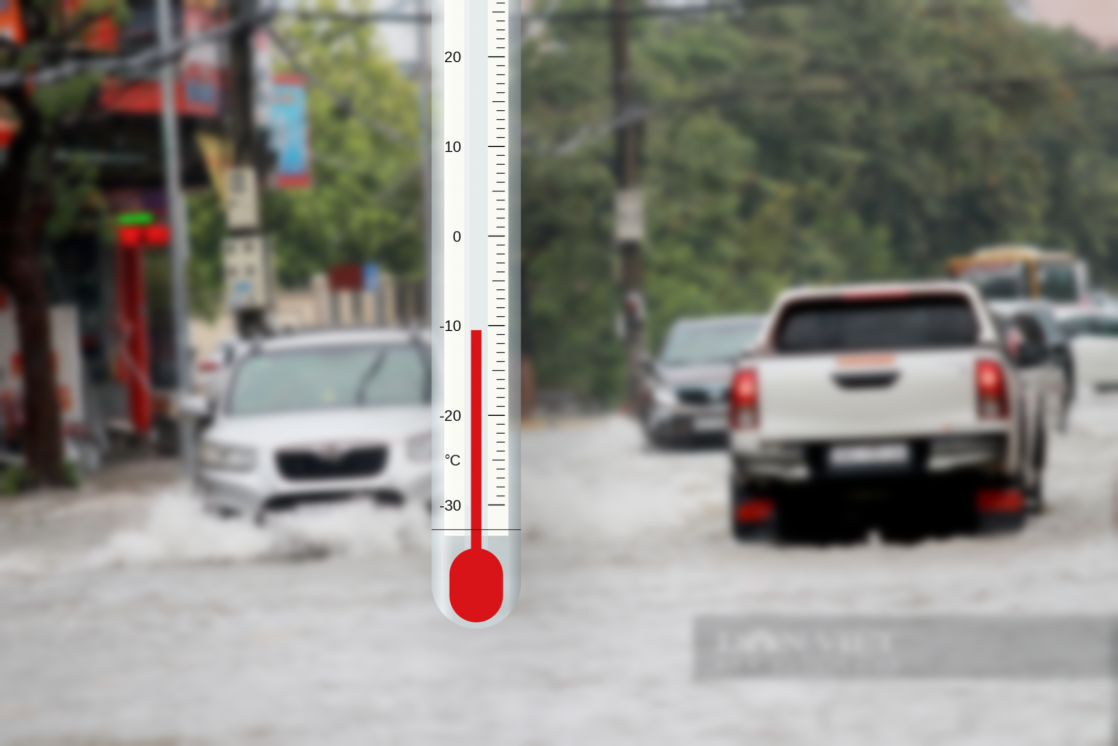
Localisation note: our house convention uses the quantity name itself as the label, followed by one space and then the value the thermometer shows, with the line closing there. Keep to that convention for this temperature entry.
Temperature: -10.5 °C
